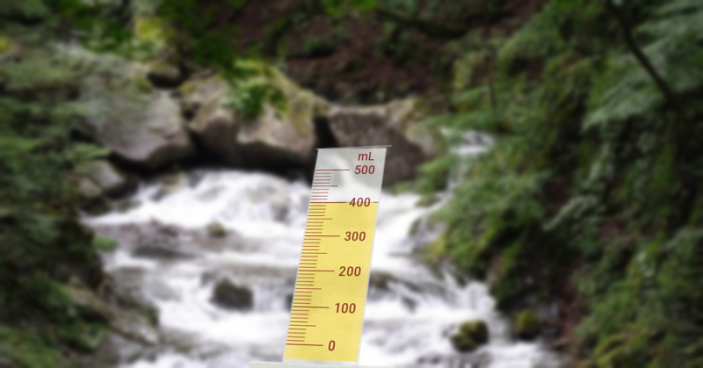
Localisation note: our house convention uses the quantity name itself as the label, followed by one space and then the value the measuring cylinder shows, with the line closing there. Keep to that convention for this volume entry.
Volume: 400 mL
